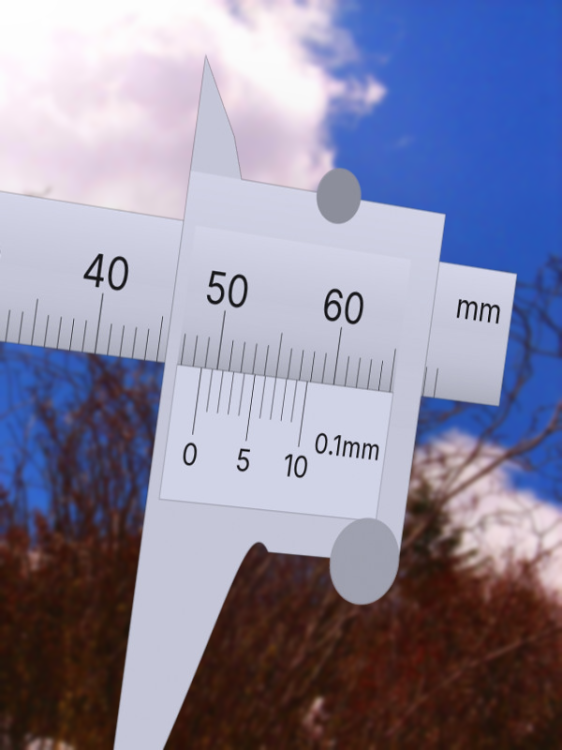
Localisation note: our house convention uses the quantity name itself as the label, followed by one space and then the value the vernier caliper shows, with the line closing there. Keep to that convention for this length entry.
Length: 48.7 mm
